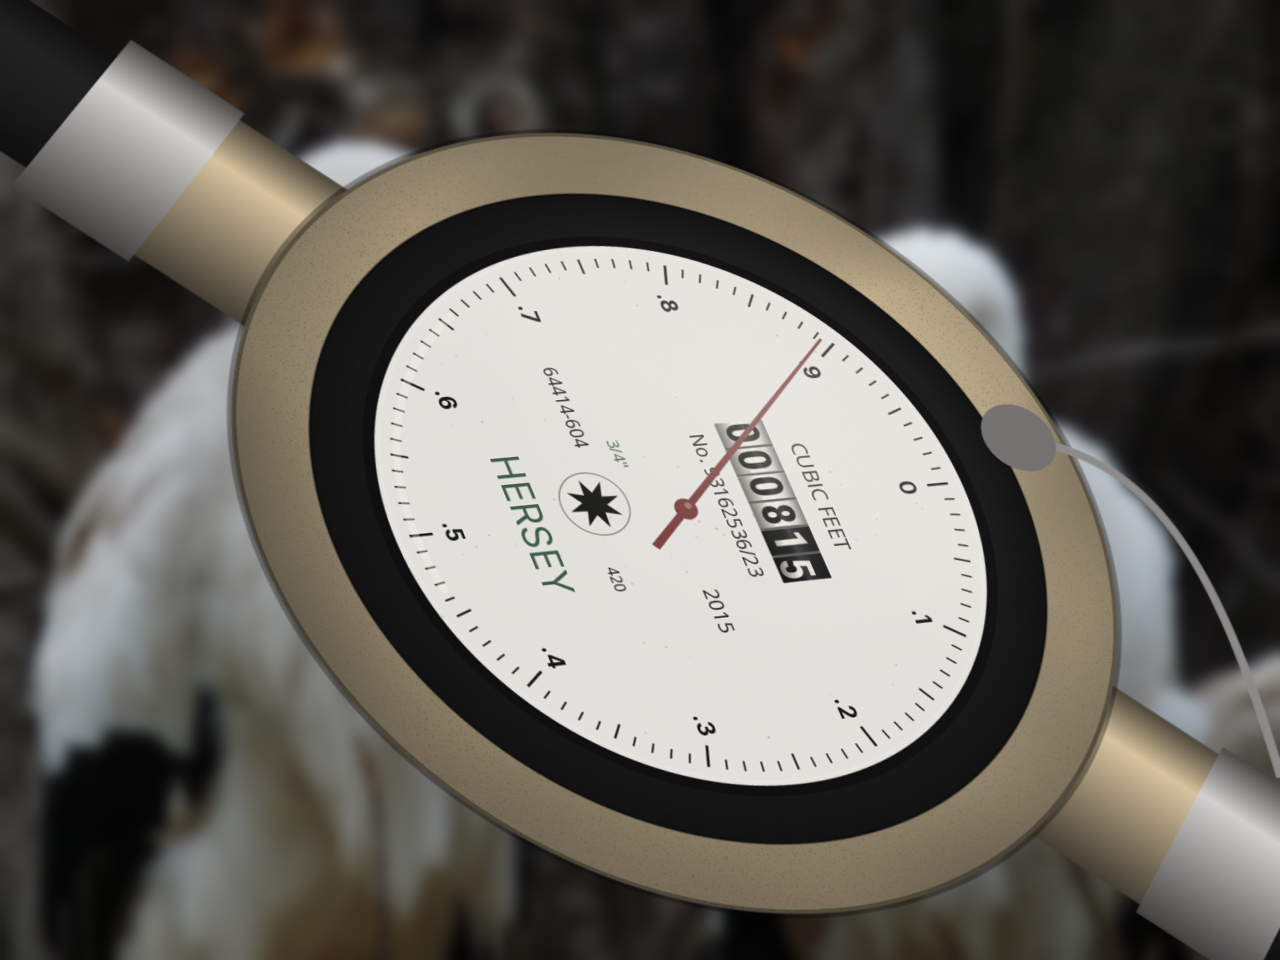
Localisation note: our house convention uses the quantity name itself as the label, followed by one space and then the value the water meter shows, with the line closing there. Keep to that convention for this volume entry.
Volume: 814.89 ft³
